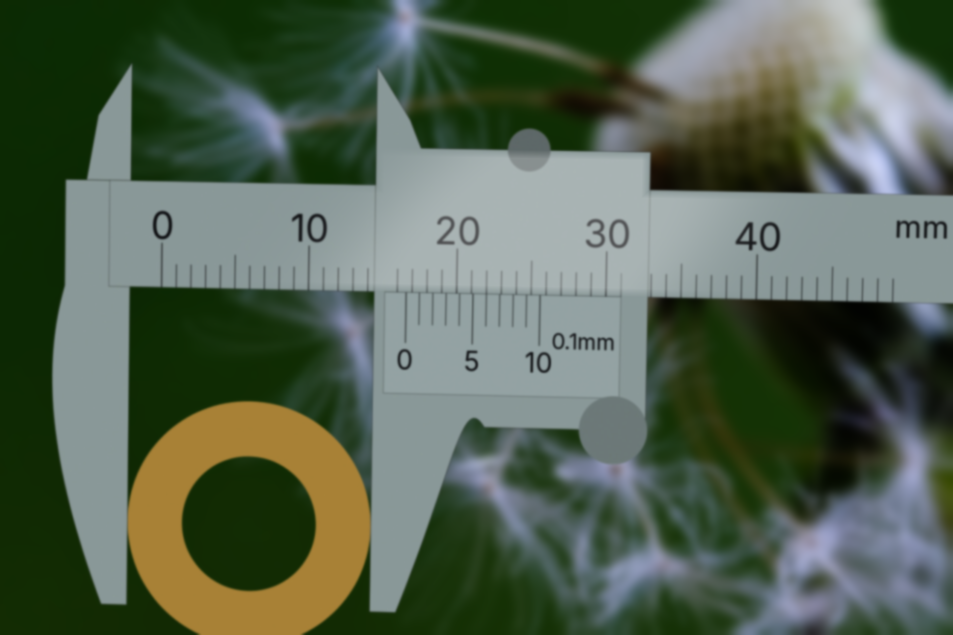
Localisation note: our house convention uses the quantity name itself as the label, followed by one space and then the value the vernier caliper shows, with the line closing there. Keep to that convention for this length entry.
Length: 16.6 mm
